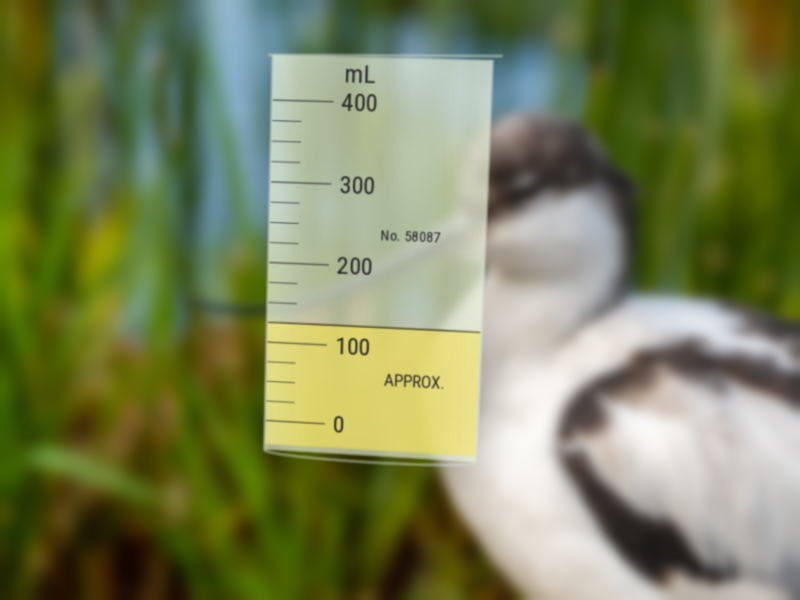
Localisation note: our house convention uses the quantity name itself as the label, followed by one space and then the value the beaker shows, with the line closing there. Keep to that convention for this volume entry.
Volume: 125 mL
